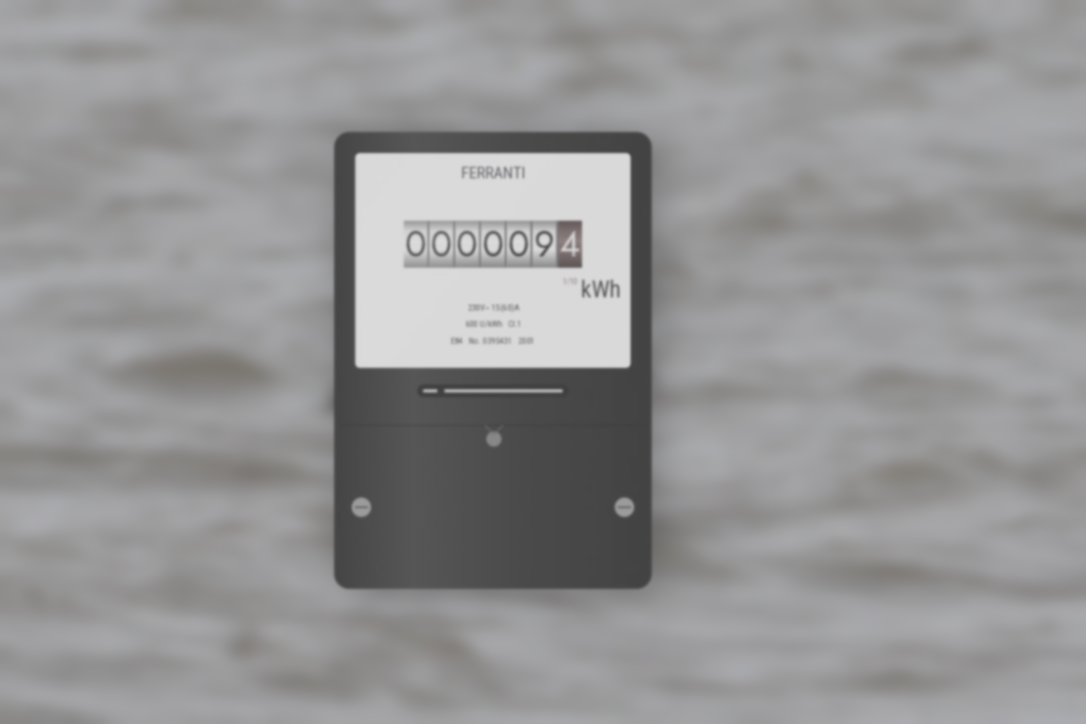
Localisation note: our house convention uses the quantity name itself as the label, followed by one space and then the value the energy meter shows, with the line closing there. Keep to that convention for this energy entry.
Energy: 9.4 kWh
